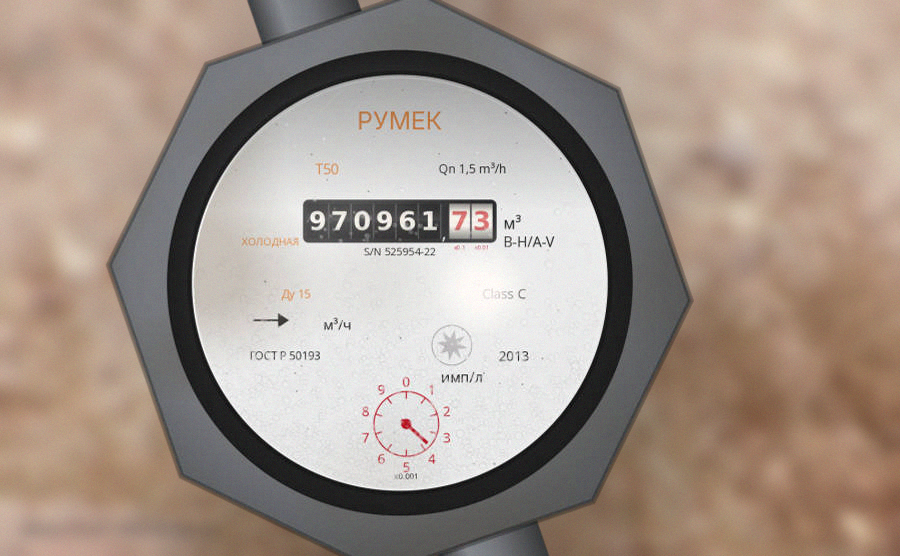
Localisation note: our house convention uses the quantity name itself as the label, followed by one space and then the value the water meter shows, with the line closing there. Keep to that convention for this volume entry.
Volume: 970961.733 m³
